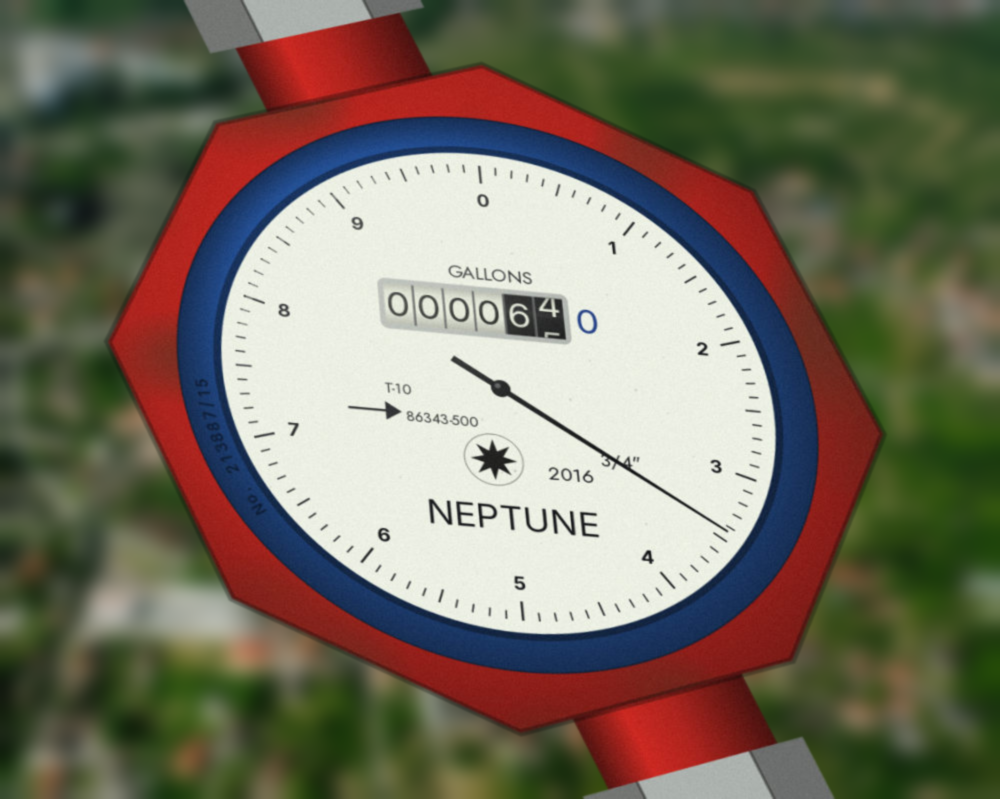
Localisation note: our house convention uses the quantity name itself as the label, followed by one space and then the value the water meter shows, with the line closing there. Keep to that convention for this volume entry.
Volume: 643.4 gal
